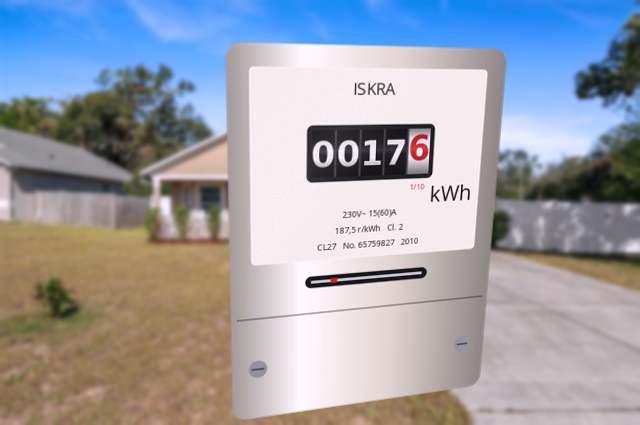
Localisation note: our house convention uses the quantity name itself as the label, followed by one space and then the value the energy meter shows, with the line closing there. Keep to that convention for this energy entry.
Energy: 17.6 kWh
